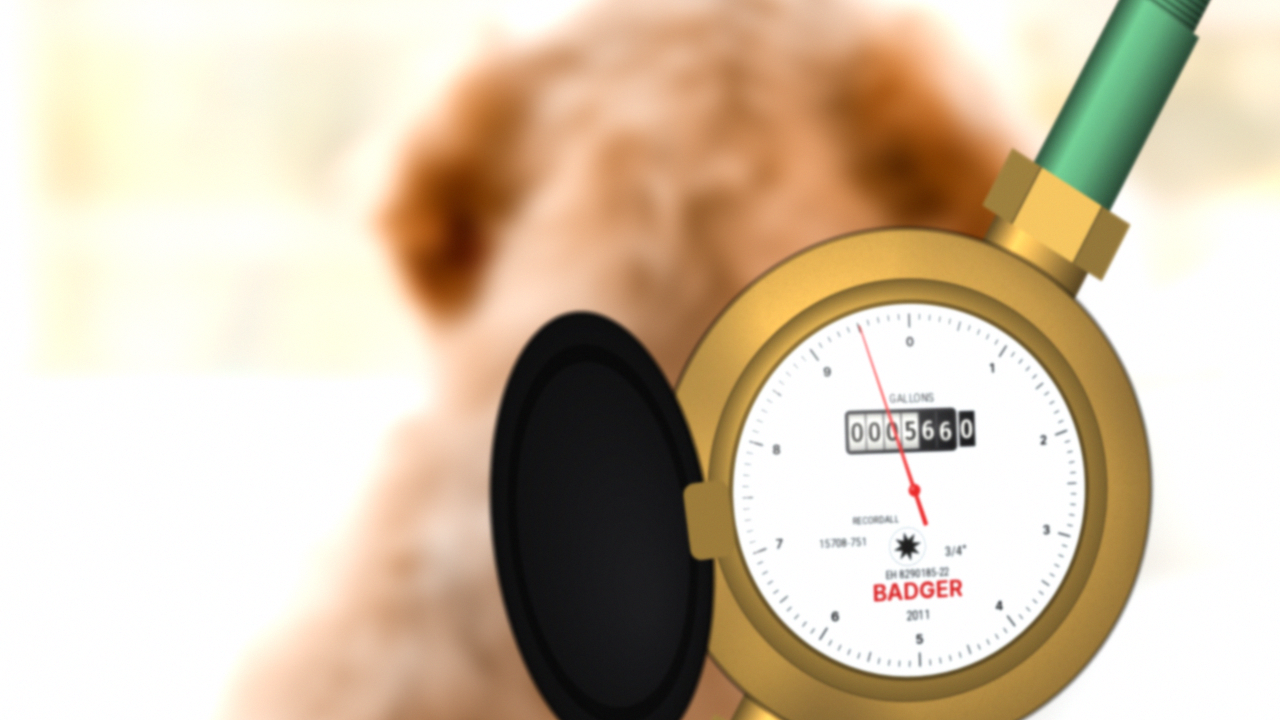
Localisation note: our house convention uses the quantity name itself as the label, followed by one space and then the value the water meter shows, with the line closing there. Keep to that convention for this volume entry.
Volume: 5659.5 gal
